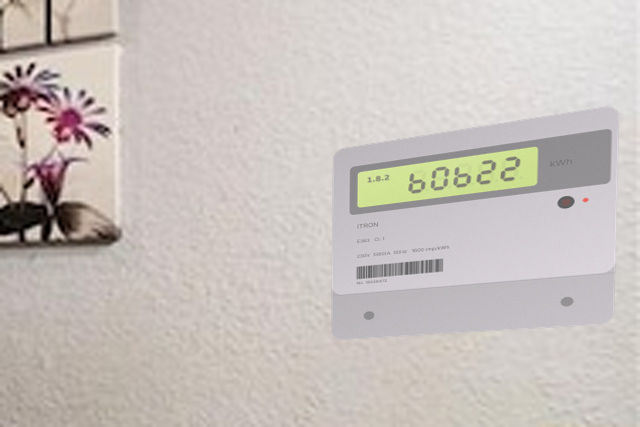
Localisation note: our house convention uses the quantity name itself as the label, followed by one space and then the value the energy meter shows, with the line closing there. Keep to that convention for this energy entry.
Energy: 60622 kWh
